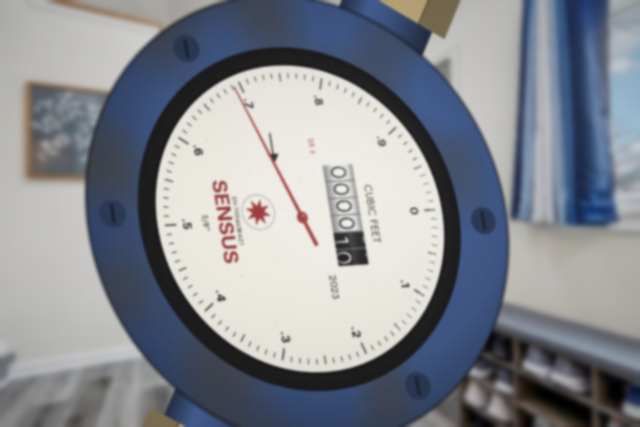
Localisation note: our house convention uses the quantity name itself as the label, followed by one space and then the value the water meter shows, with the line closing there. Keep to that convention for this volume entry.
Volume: 9.69 ft³
